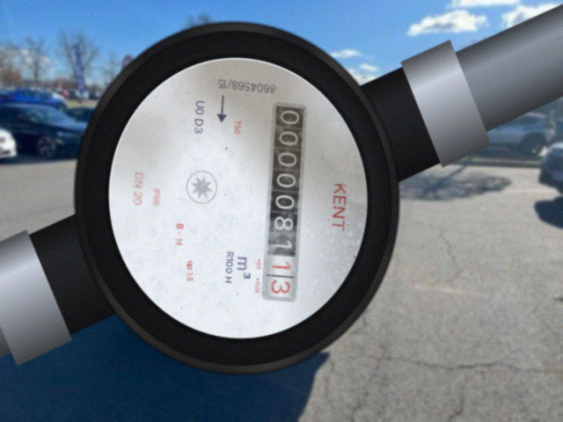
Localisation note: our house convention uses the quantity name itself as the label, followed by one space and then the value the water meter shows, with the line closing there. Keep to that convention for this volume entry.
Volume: 81.13 m³
